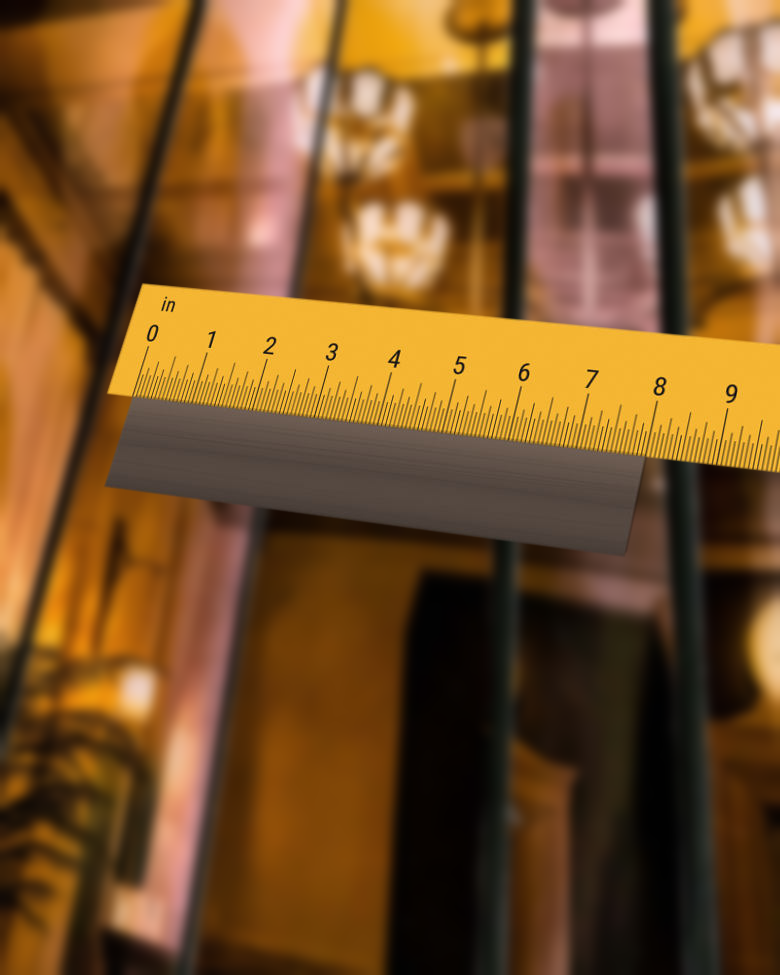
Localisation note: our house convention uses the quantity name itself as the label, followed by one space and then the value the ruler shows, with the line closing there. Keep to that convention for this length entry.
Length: 8 in
